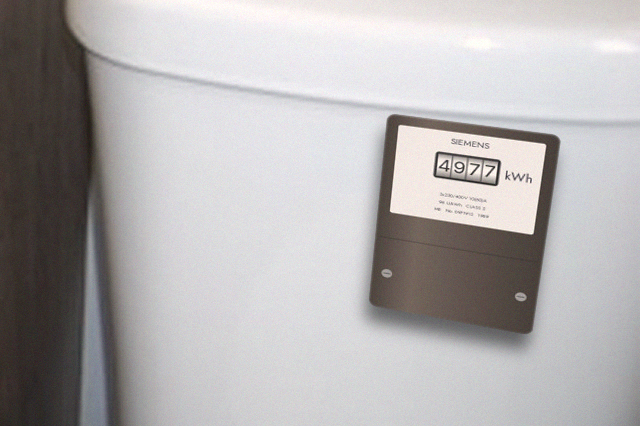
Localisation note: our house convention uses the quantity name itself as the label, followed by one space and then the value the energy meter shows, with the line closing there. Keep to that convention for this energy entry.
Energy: 4977 kWh
